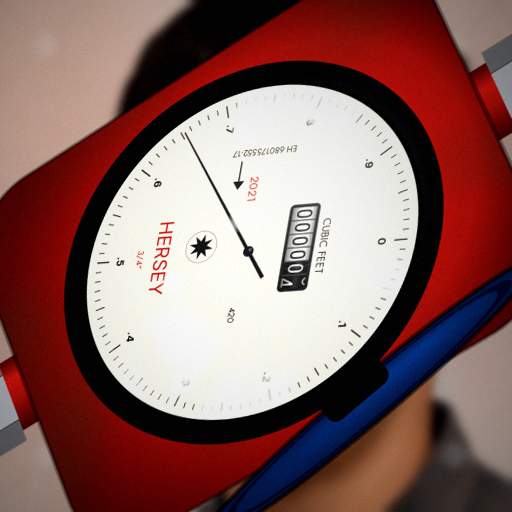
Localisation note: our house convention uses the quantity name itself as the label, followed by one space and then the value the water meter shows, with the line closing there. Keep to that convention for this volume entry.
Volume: 3.65 ft³
